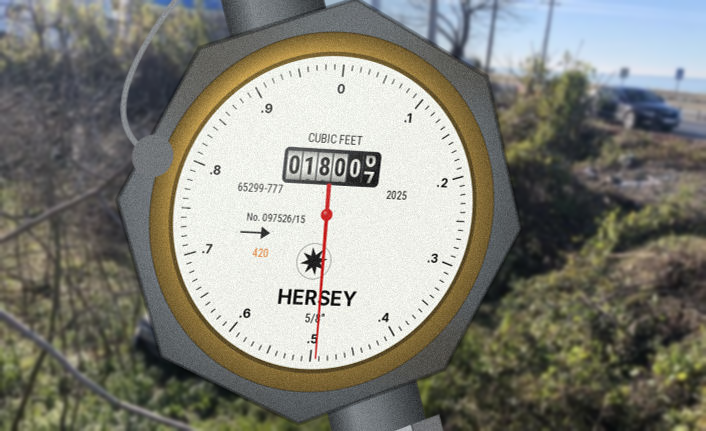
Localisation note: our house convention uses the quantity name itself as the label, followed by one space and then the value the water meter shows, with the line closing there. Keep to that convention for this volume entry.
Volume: 18006.49 ft³
